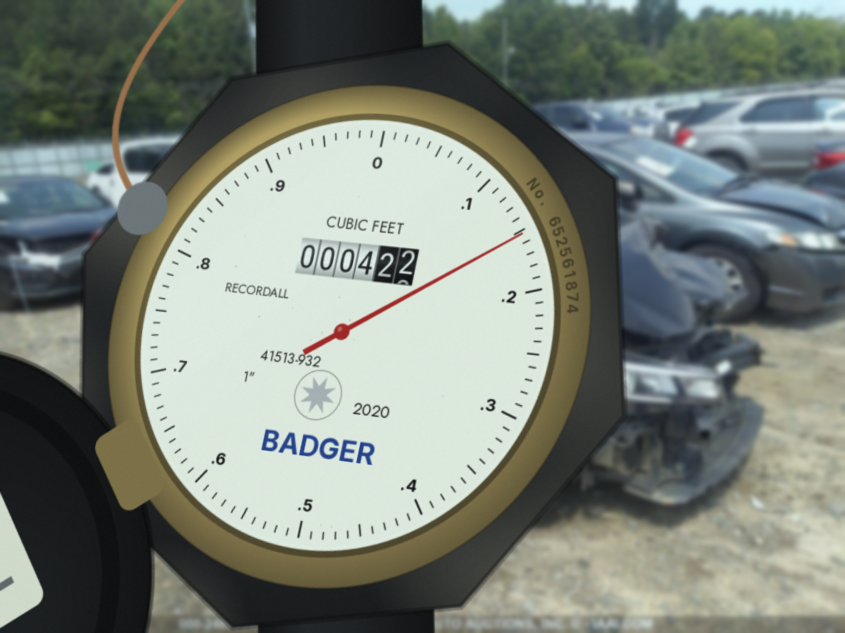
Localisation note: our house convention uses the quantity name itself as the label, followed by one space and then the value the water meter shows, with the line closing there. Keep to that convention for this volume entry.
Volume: 422.15 ft³
